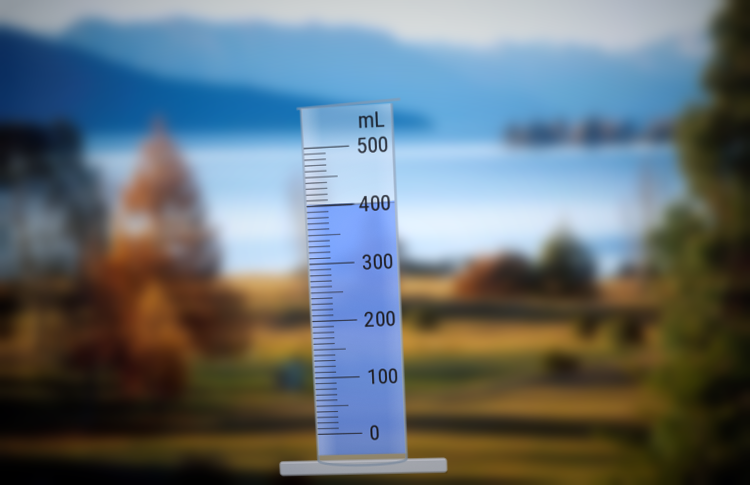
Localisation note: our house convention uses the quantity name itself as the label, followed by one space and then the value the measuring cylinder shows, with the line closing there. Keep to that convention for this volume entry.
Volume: 400 mL
